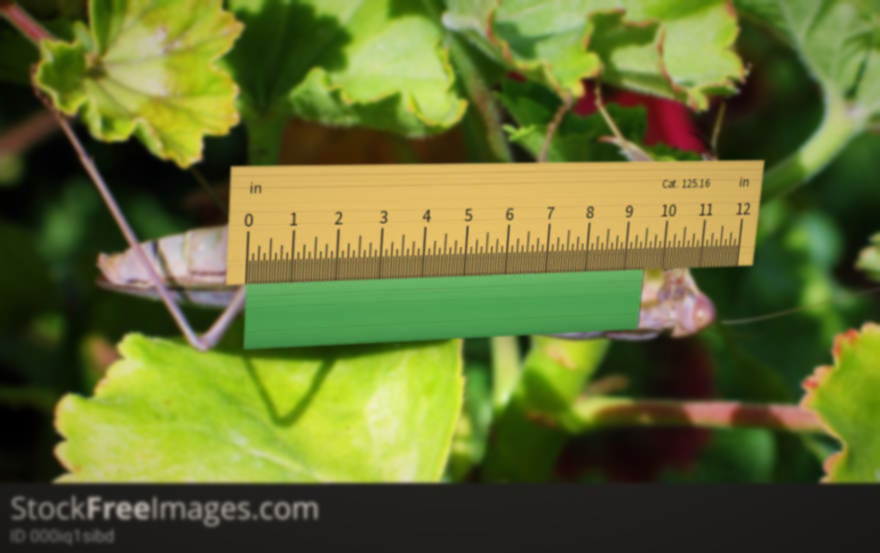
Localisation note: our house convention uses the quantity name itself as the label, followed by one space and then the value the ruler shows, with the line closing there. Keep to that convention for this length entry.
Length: 9.5 in
